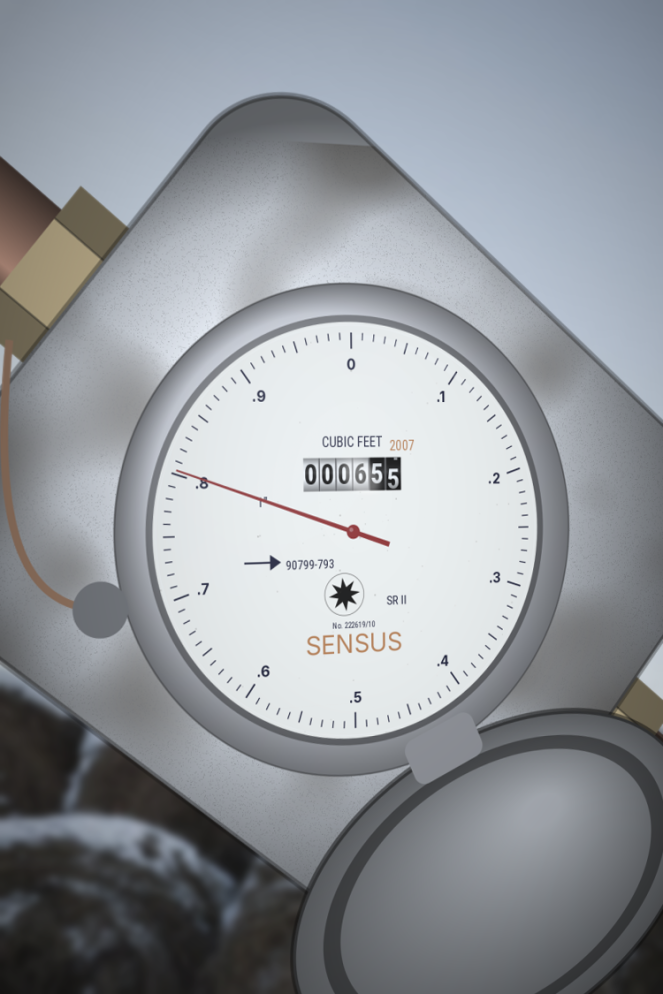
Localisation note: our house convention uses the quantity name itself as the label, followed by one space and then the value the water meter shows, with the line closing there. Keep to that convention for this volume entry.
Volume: 654.80 ft³
